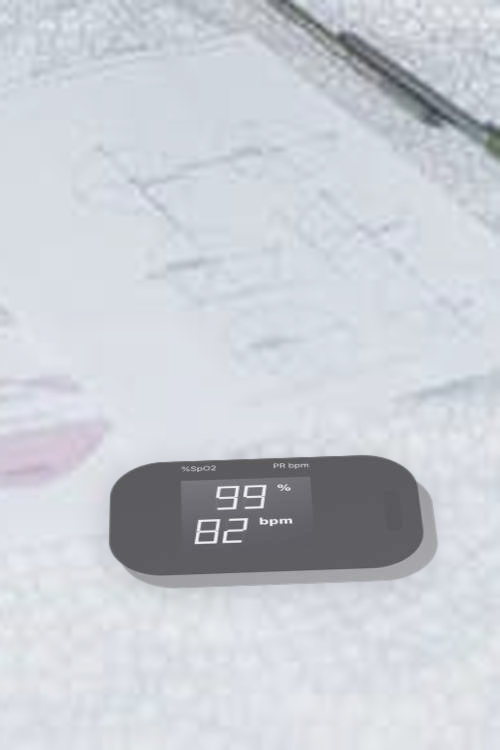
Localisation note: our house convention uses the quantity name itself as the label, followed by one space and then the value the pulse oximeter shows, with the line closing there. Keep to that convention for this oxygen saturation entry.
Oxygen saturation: 99 %
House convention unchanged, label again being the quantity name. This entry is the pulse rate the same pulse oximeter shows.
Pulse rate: 82 bpm
